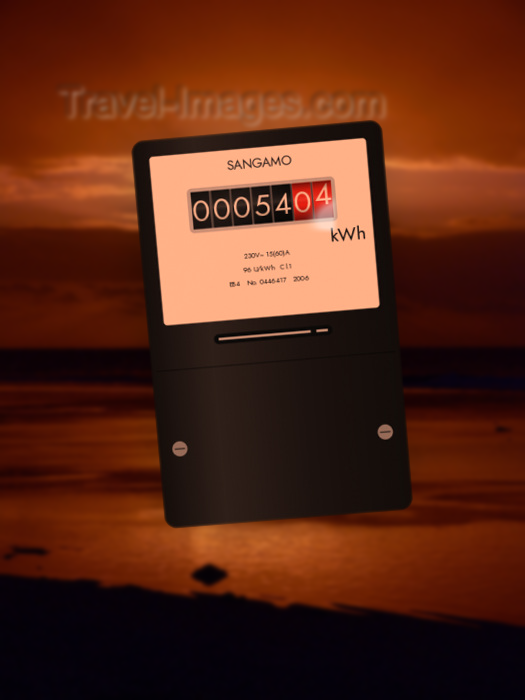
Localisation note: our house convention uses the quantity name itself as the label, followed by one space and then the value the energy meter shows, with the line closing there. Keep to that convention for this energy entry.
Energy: 54.04 kWh
